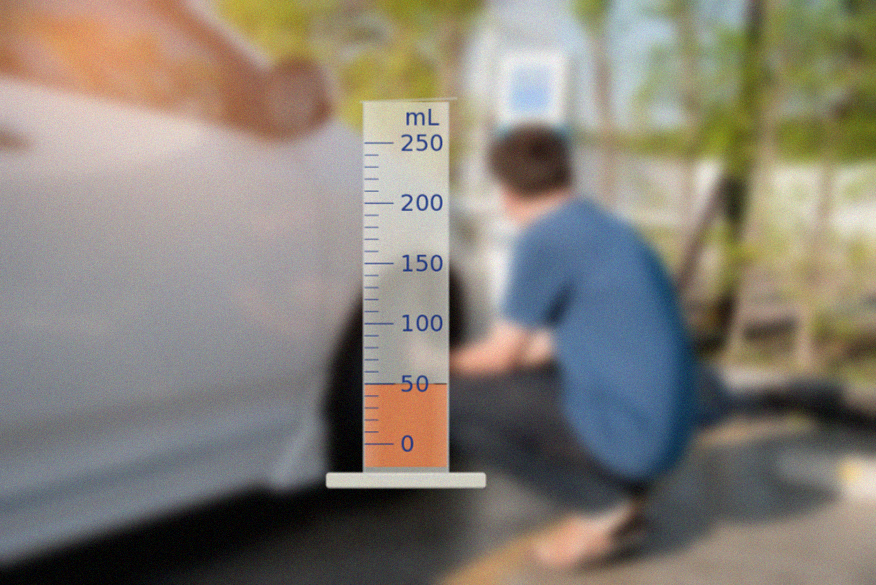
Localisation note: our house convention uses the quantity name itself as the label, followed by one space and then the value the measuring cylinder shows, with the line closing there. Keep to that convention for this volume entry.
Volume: 50 mL
